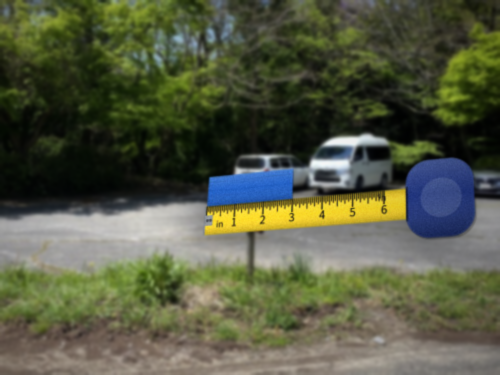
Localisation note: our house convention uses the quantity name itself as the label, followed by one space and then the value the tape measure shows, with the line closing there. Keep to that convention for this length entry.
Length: 3 in
